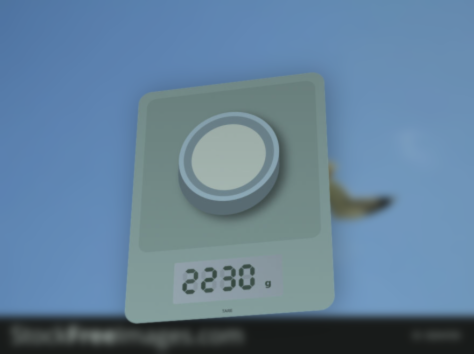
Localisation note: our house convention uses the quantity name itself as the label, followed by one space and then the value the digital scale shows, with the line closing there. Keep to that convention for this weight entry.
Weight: 2230 g
